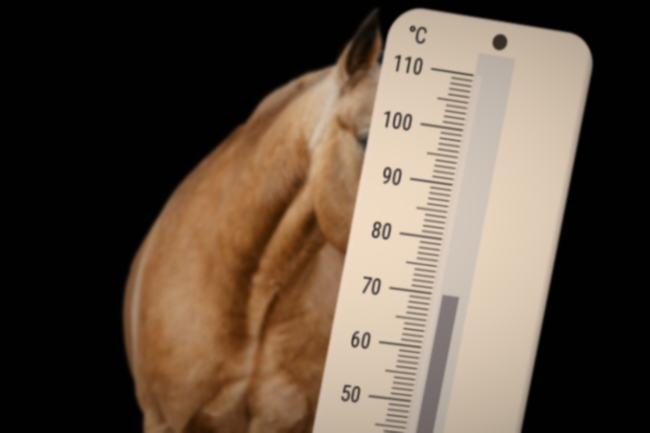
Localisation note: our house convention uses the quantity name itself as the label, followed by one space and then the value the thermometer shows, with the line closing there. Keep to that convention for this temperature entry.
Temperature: 70 °C
